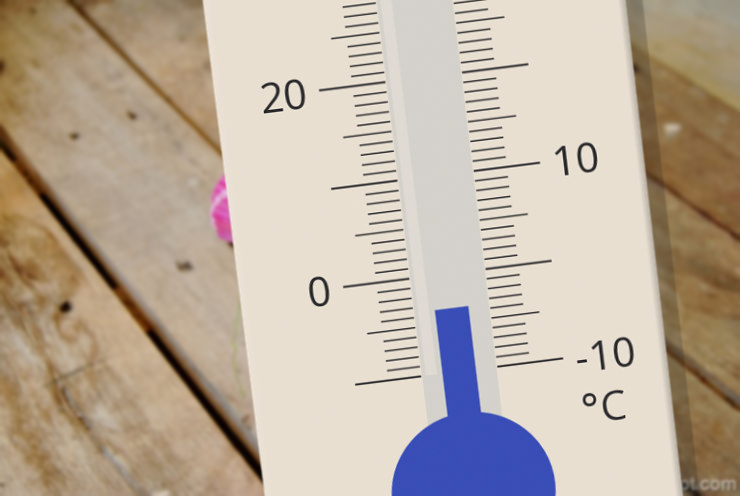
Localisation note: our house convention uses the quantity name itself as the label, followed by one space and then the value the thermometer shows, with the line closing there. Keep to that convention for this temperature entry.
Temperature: -3.5 °C
